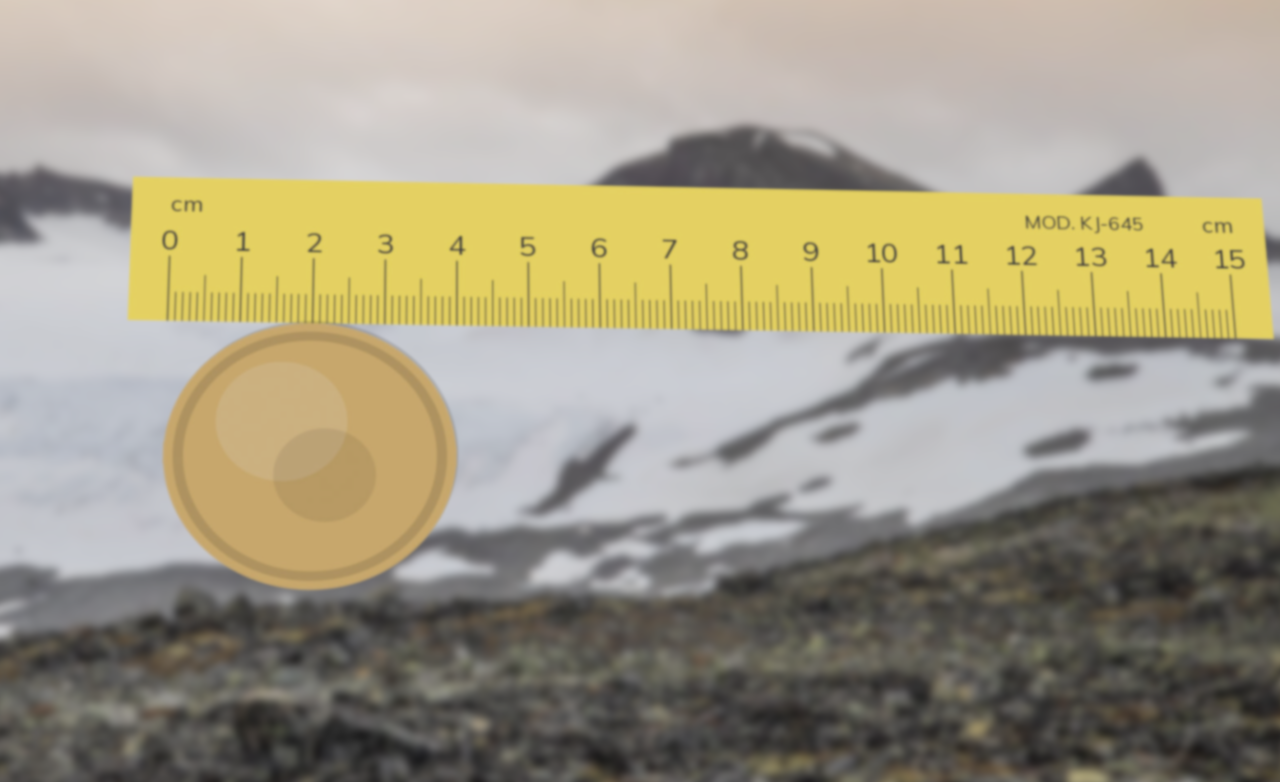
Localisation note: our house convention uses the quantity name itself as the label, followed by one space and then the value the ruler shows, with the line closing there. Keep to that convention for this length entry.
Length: 4 cm
